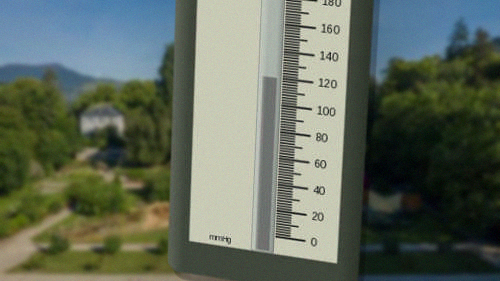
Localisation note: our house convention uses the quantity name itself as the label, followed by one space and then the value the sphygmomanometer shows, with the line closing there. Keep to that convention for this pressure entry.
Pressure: 120 mmHg
